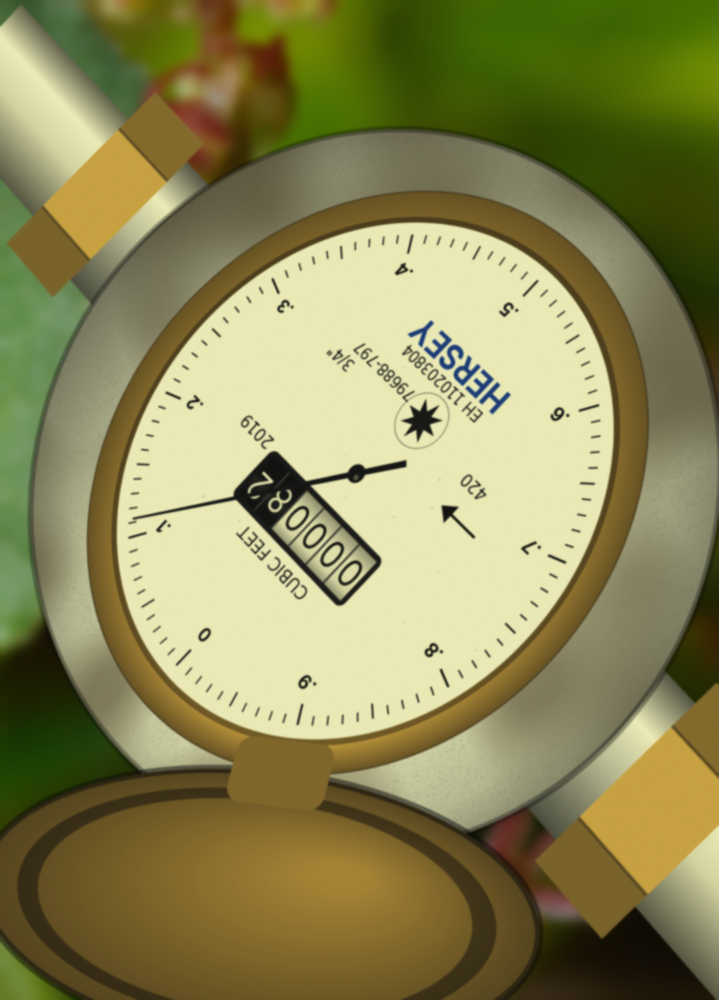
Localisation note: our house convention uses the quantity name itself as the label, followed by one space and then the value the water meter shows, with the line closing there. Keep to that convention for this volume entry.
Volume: 82.11 ft³
